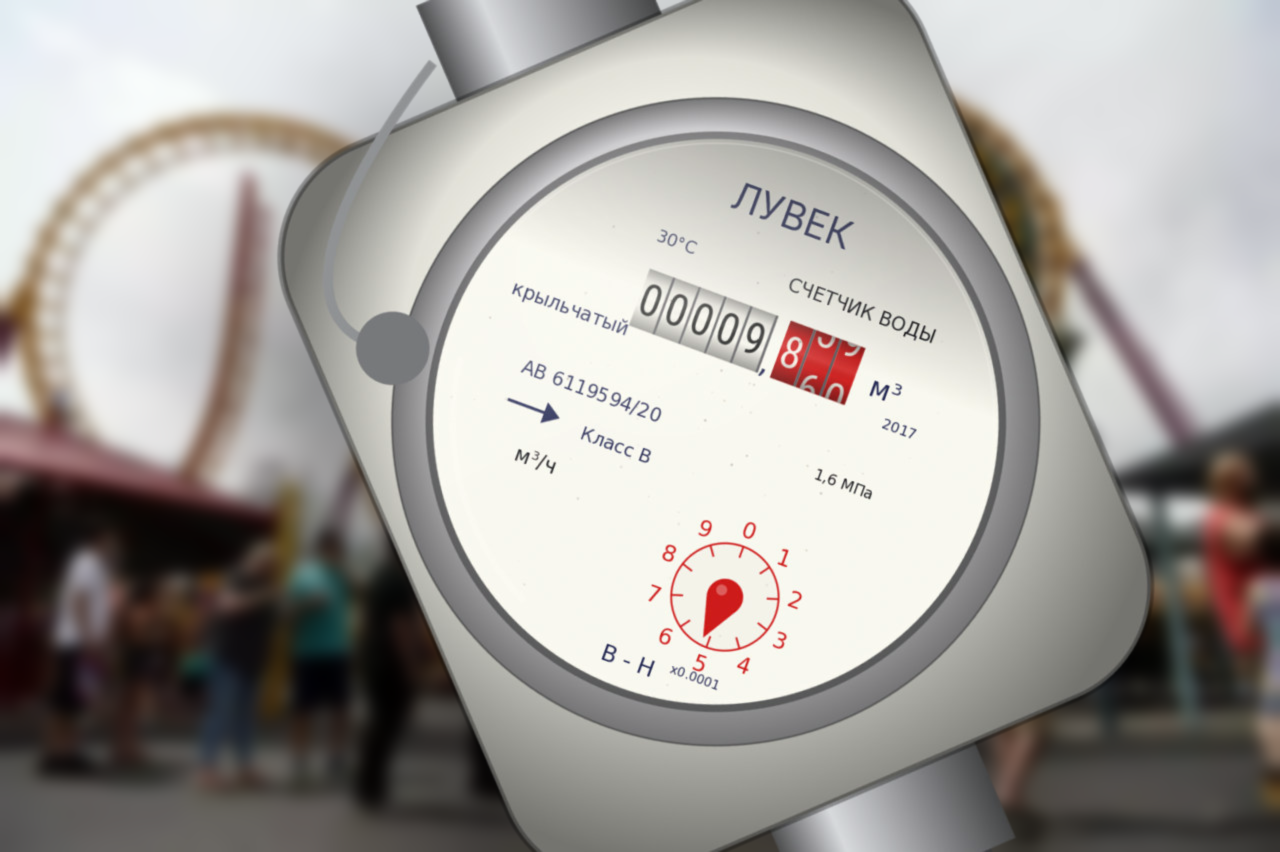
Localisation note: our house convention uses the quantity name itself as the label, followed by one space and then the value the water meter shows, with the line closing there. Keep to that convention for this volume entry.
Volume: 9.8595 m³
